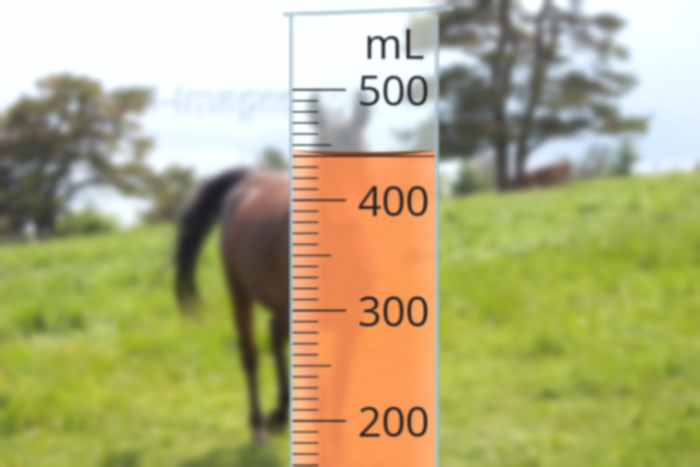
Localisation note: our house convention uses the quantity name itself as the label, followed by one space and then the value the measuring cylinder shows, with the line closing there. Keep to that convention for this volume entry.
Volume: 440 mL
